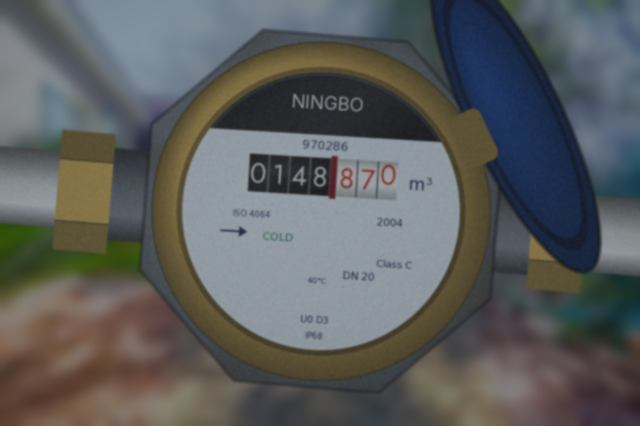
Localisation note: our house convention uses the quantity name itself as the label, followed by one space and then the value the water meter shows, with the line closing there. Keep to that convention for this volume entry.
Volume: 148.870 m³
